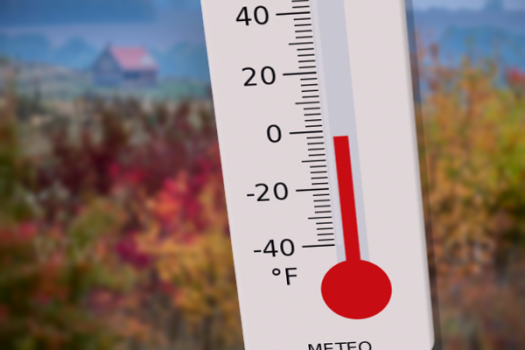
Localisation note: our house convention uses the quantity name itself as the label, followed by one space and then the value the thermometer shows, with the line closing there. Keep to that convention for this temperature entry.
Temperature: -2 °F
